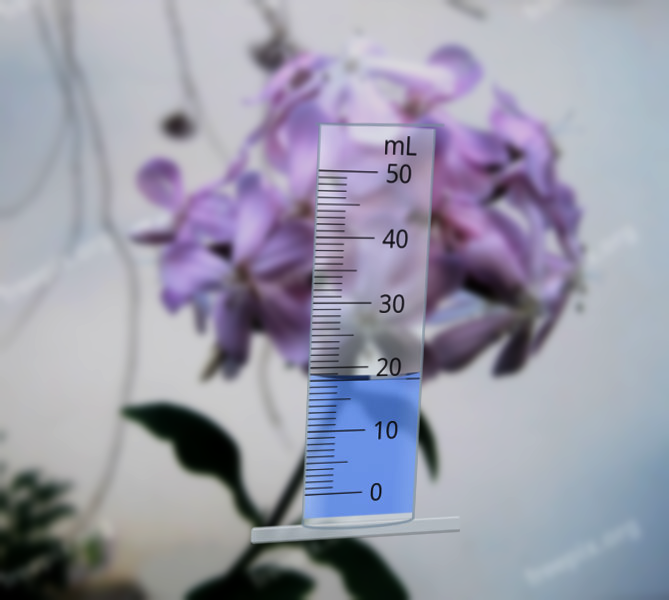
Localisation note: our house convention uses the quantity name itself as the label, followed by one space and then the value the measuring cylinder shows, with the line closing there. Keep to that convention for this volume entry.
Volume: 18 mL
